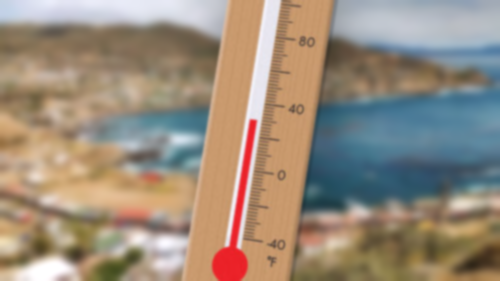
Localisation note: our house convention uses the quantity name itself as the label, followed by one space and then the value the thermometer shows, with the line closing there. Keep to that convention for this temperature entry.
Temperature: 30 °F
